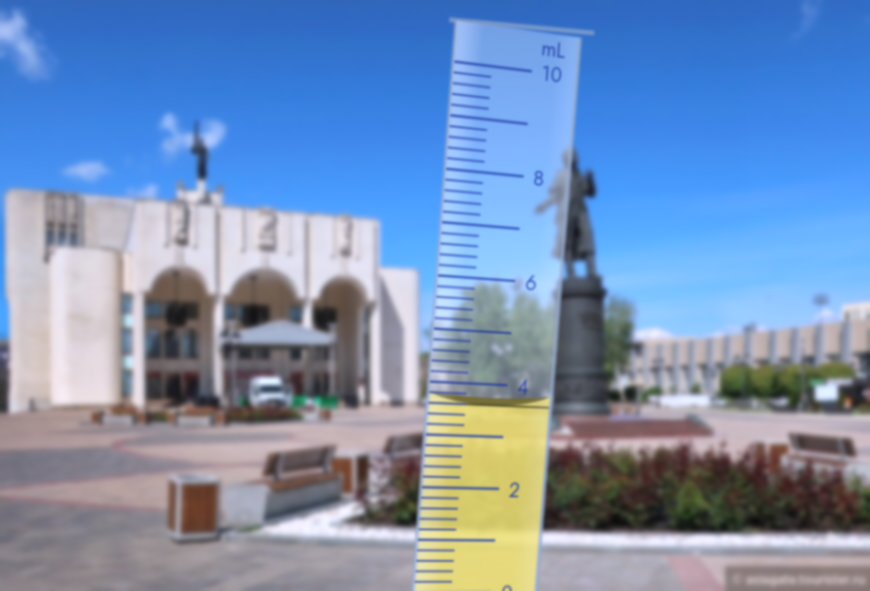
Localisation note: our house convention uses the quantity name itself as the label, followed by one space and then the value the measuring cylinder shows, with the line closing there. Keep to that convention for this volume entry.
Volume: 3.6 mL
